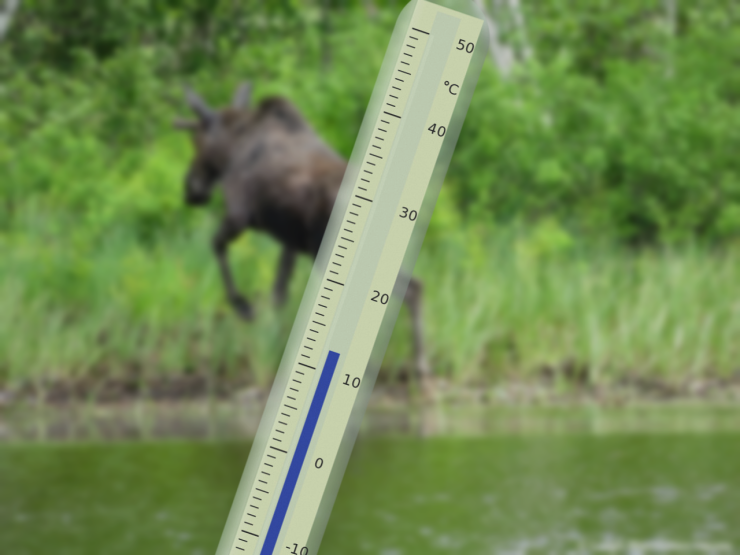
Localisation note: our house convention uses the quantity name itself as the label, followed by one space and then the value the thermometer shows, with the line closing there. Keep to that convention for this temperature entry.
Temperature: 12.5 °C
